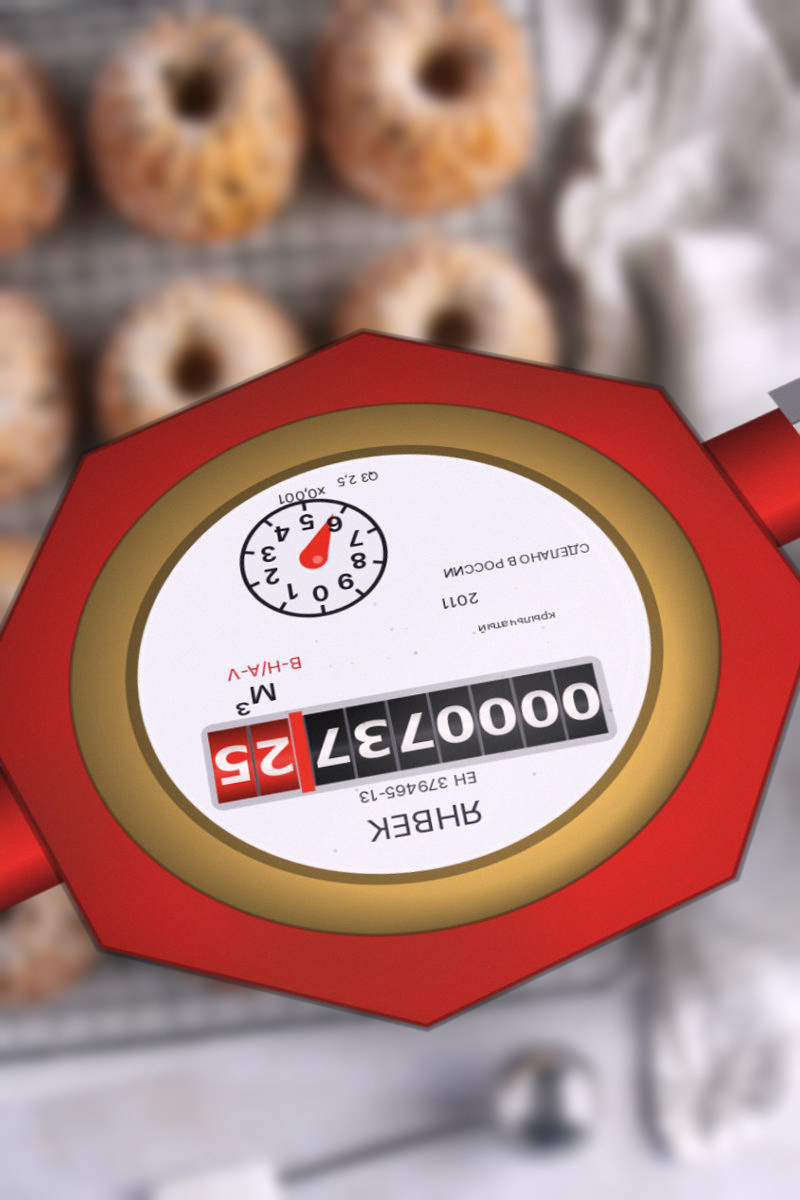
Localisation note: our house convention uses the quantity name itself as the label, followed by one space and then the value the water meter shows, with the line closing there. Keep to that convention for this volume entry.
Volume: 737.255 m³
